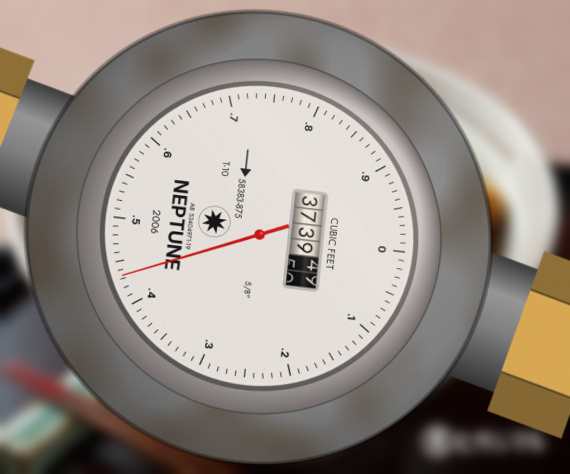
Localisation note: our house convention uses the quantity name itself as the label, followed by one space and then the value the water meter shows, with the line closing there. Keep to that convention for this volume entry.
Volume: 373949.43 ft³
